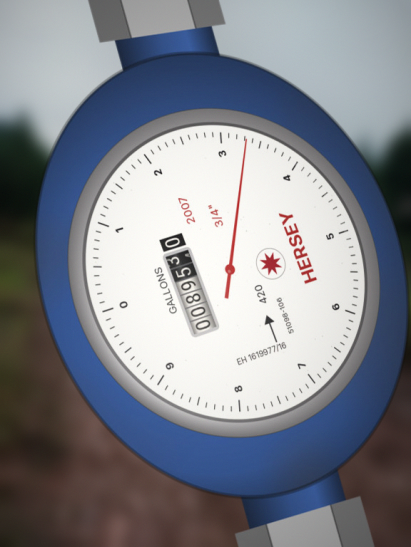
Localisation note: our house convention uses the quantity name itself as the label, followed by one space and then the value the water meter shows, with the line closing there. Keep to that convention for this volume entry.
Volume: 89533.3 gal
